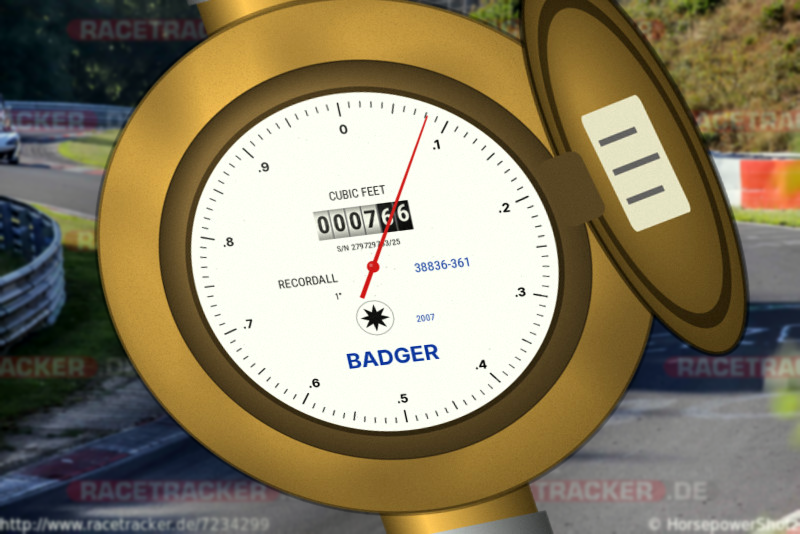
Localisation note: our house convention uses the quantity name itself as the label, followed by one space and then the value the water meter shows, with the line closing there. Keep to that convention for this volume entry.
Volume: 766.08 ft³
